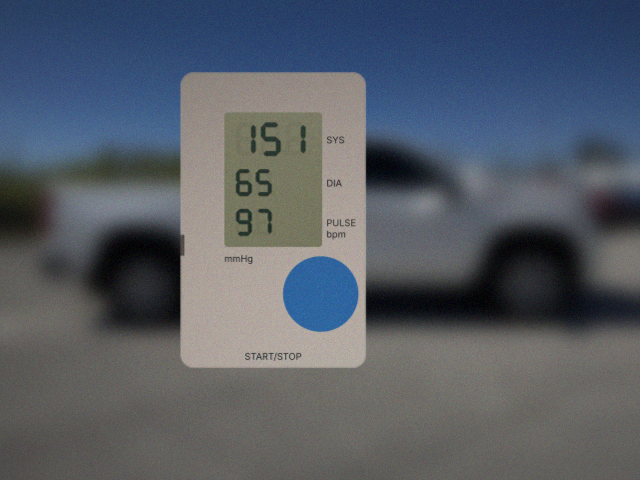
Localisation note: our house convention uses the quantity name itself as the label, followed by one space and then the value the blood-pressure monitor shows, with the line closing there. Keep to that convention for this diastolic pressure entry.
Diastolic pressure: 65 mmHg
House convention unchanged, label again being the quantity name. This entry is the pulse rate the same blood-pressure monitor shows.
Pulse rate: 97 bpm
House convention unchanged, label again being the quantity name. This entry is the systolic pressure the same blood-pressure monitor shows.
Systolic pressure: 151 mmHg
